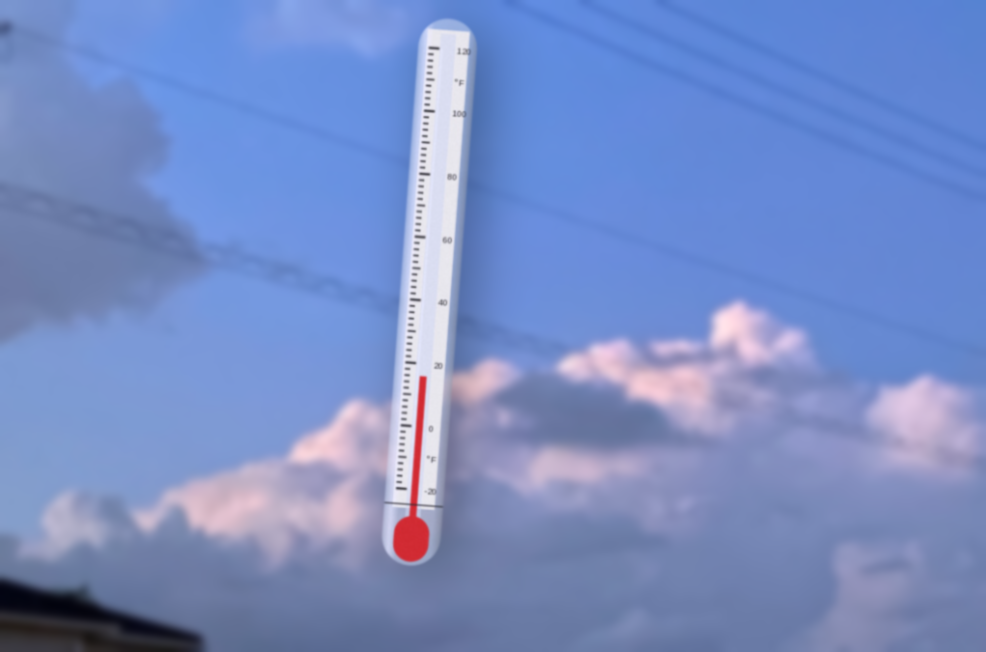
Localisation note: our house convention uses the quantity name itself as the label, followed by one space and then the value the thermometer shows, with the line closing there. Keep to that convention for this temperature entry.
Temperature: 16 °F
